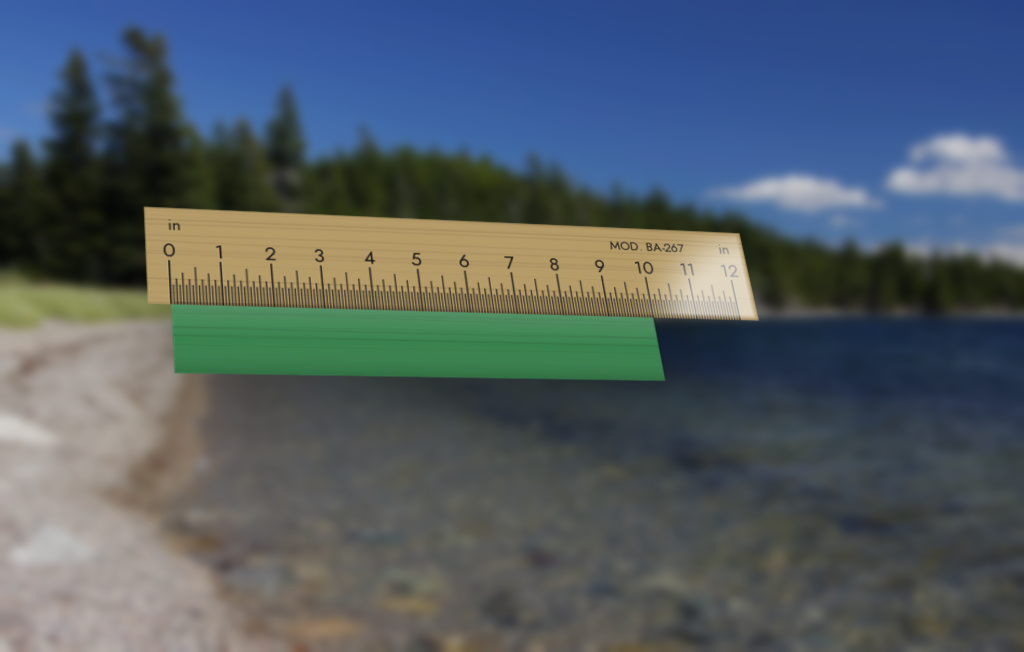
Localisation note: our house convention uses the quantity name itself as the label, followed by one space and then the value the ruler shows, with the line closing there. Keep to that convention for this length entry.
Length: 10 in
